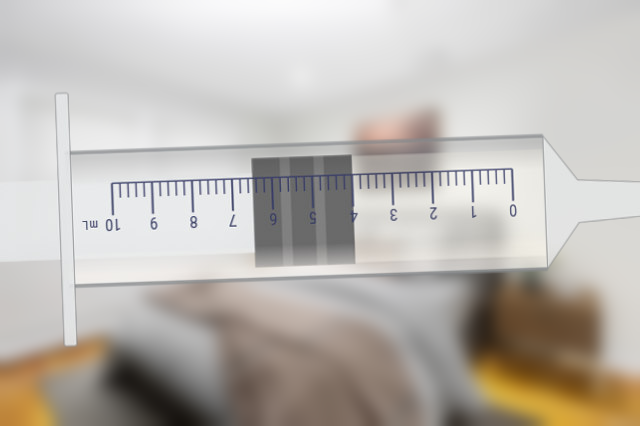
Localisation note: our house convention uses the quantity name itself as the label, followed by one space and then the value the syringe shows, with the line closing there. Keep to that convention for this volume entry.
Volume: 4 mL
